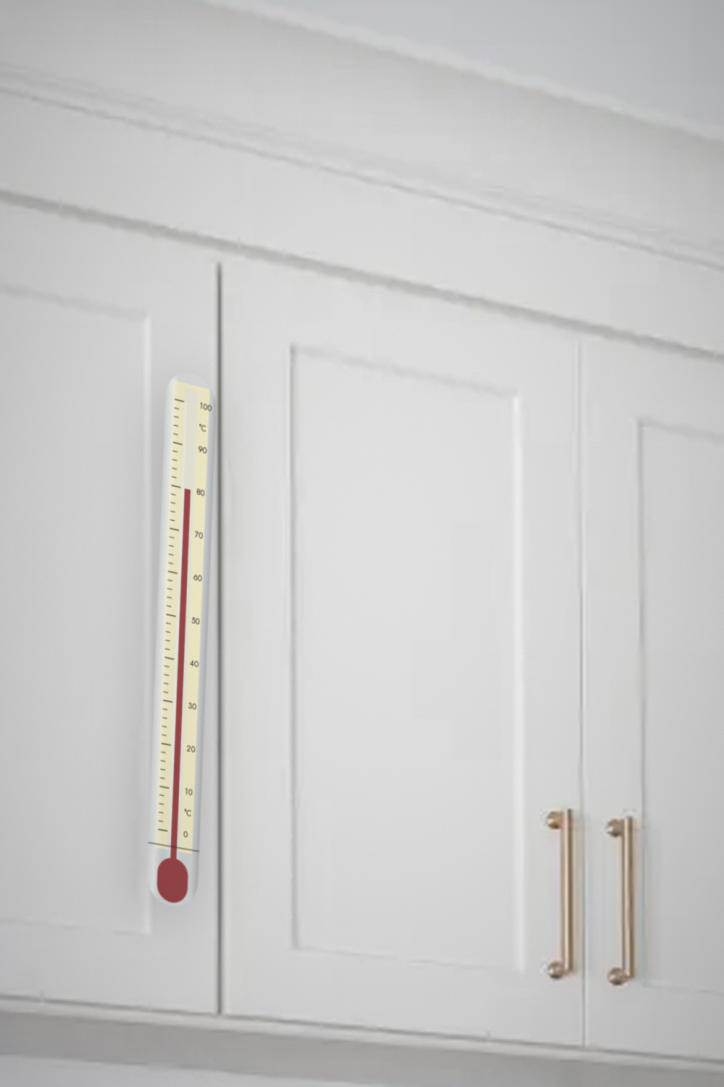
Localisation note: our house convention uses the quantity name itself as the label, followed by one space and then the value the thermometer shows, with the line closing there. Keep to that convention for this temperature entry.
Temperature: 80 °C
